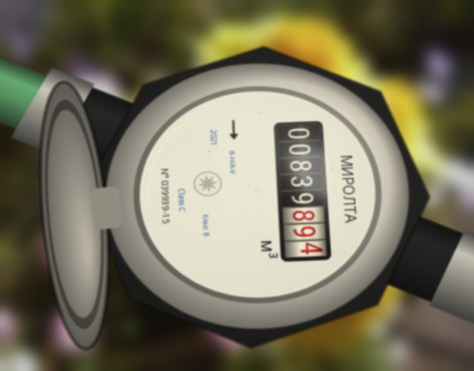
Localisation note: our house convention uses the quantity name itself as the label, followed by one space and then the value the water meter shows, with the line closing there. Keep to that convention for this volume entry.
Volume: 839.894 m³
